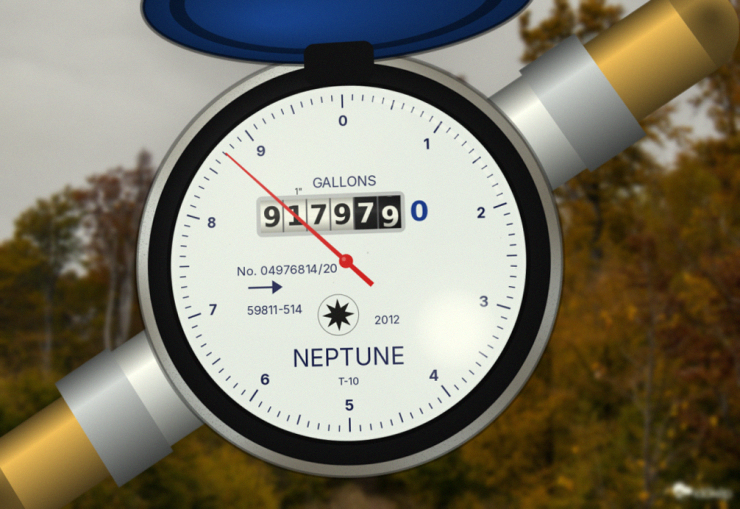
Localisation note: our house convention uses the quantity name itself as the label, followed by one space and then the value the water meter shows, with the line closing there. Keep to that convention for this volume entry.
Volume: 9179788.7 gal
